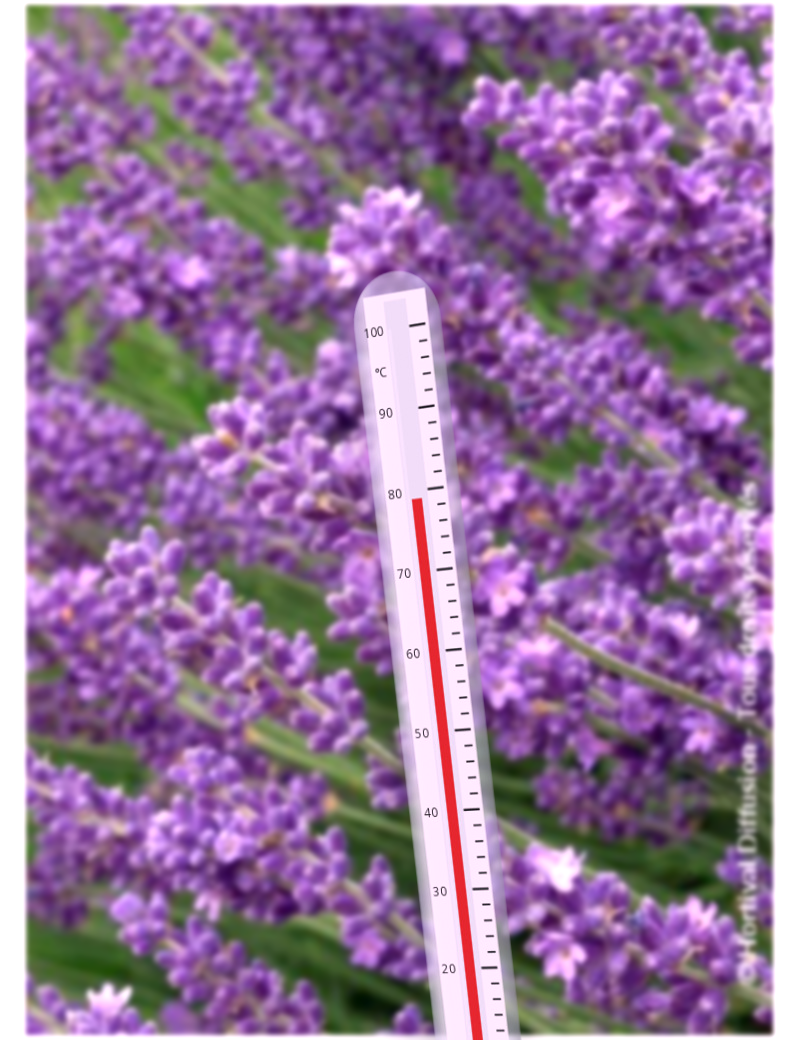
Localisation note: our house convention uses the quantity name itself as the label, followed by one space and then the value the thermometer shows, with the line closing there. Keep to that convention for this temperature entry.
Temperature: 79 °C
